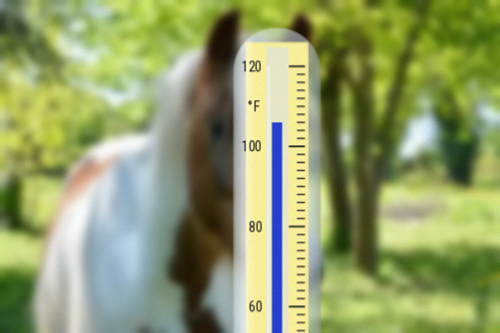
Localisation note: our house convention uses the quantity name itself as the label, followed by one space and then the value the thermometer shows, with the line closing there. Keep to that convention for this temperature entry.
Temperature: 106 °F
